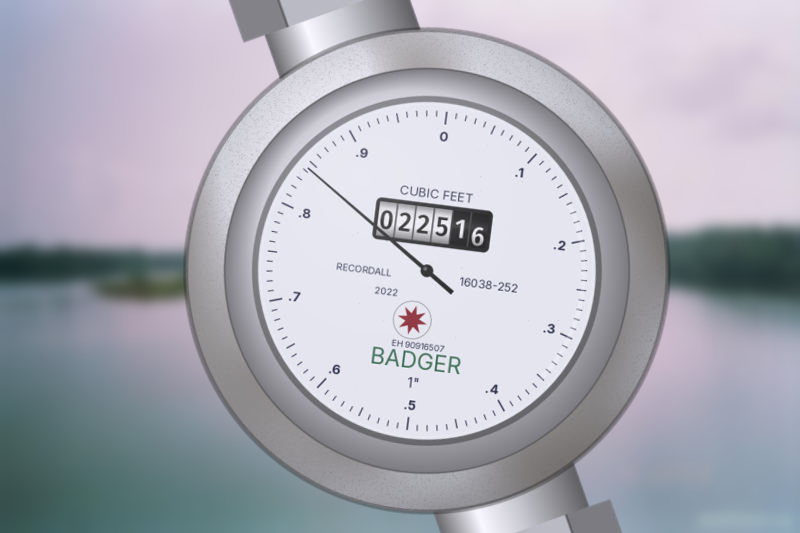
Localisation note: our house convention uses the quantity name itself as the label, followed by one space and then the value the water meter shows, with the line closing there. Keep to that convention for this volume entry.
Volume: 22515.84 ft³
